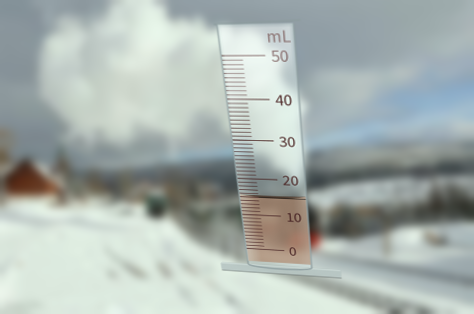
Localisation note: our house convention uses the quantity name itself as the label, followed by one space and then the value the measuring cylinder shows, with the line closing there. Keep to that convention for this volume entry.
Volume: 15 mL
